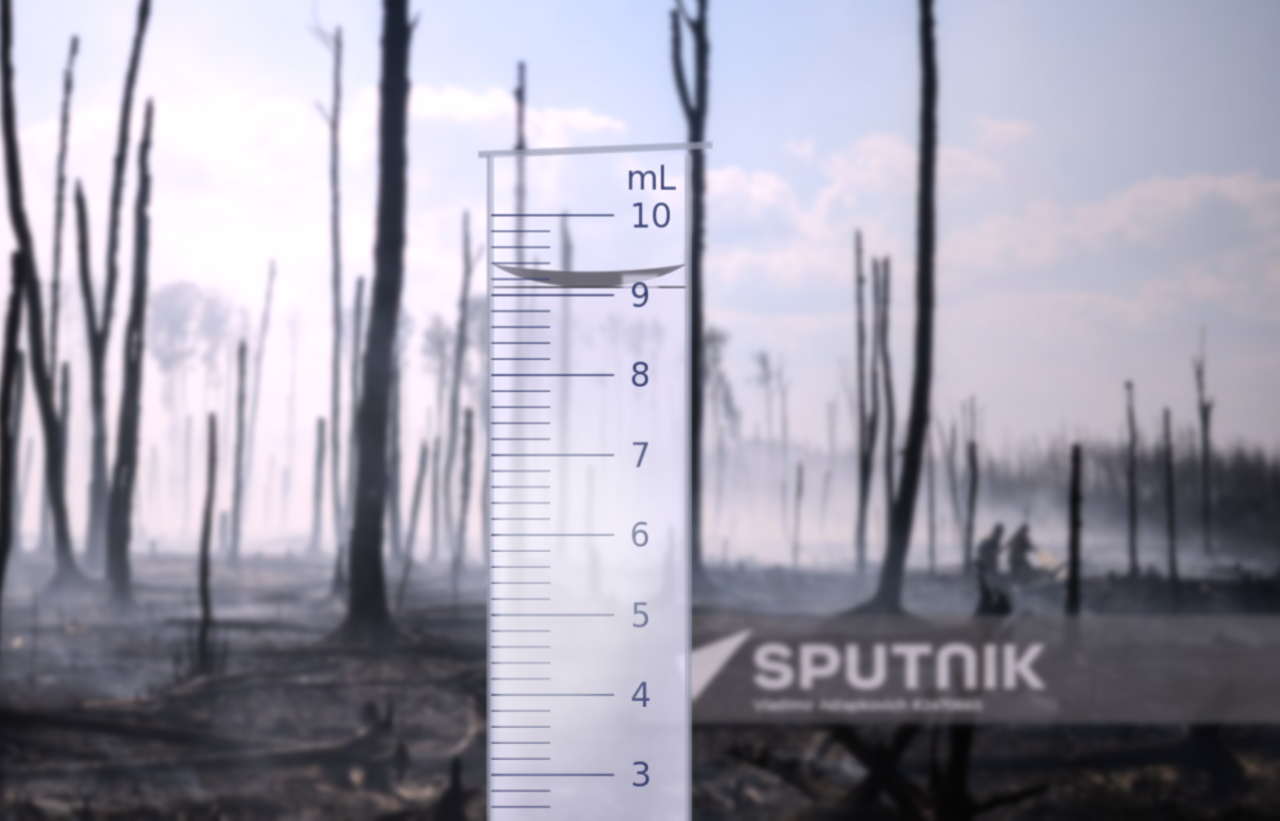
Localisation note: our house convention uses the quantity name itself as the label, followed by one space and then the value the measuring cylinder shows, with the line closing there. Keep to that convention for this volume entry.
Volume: 9.1 mL
